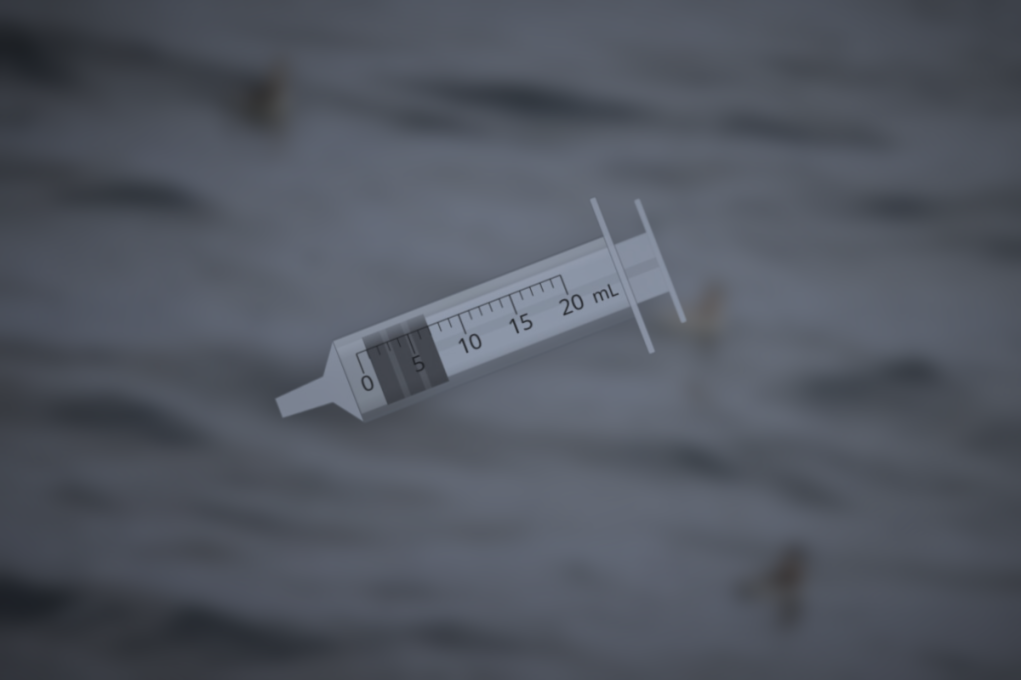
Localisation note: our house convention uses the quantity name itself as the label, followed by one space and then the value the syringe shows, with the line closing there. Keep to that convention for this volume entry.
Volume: 1 mL
